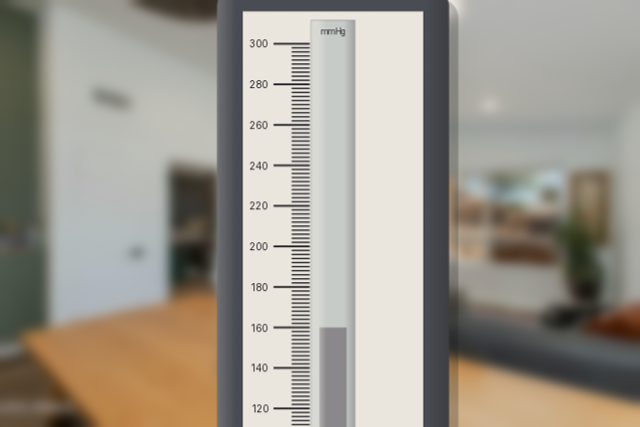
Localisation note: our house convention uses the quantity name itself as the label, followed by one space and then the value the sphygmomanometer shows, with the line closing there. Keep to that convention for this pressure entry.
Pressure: 160 mmHg
